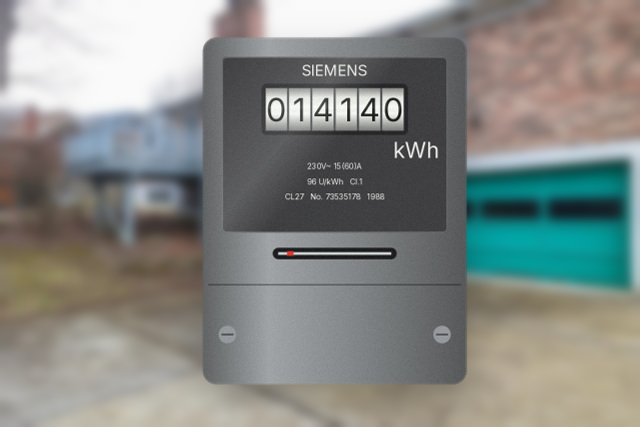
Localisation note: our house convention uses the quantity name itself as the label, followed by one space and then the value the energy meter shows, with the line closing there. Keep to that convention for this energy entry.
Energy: 14140 kWh
